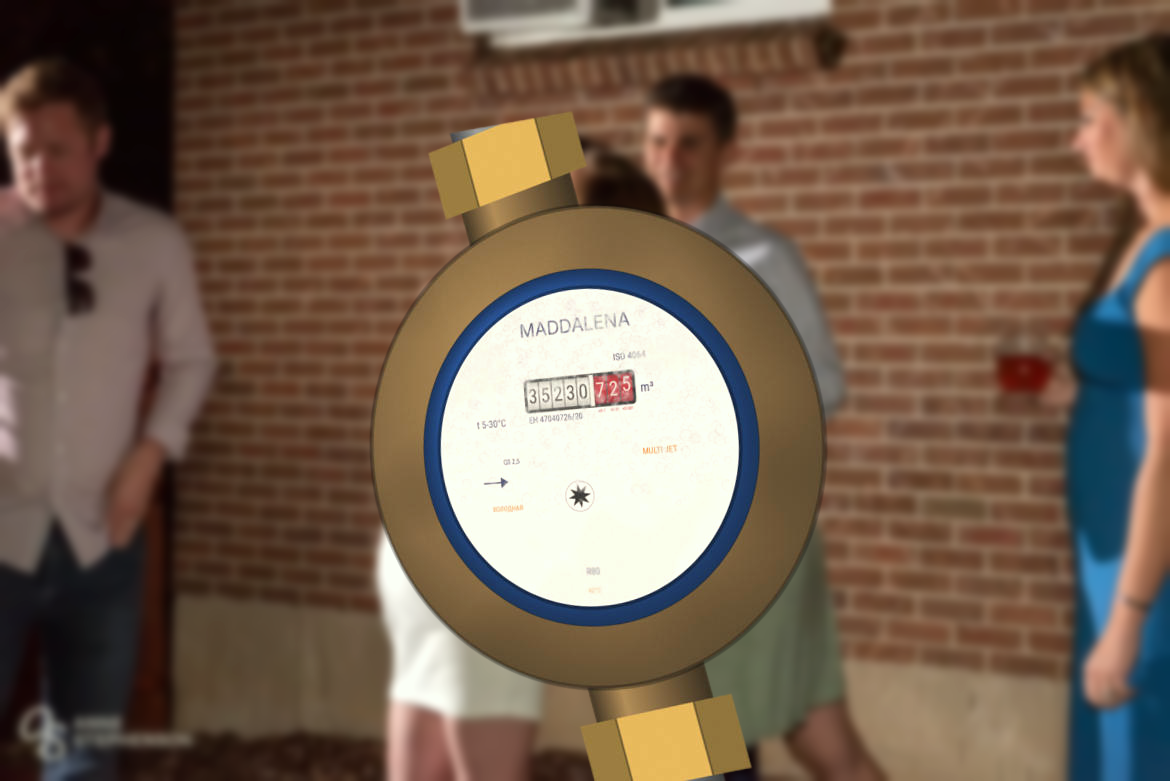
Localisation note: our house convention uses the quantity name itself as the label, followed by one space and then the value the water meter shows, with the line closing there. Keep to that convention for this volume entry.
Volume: 35230.725 m³
